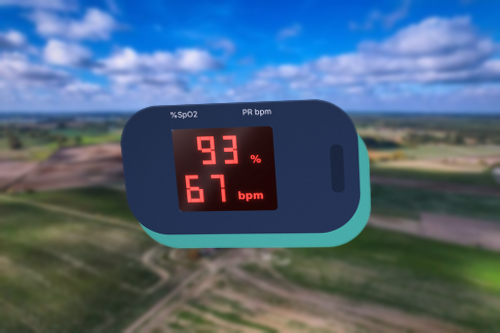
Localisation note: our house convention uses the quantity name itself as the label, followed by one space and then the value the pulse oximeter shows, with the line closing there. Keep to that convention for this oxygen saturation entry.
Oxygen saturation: 93 %
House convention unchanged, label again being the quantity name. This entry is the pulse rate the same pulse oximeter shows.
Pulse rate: 67 bpm
